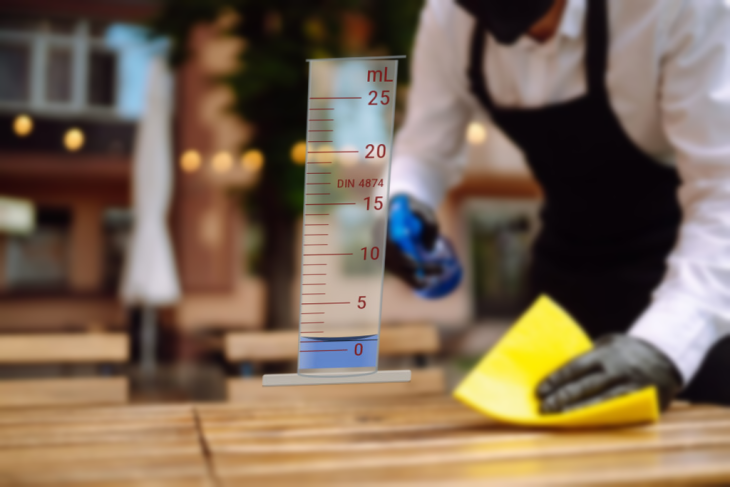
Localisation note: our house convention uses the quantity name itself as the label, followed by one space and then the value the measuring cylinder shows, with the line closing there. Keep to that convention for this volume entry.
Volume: 1 mL
